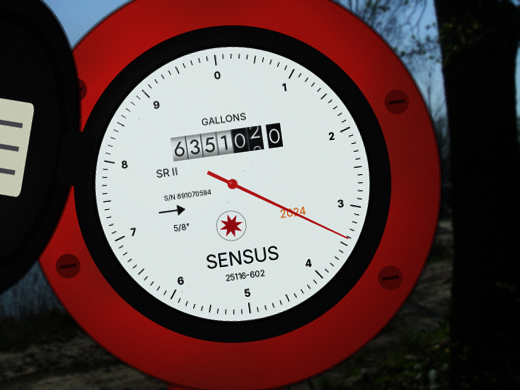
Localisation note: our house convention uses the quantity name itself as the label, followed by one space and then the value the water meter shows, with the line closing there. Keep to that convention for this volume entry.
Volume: 6351023.4 gal
